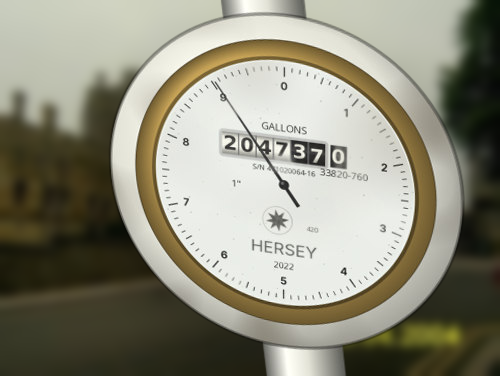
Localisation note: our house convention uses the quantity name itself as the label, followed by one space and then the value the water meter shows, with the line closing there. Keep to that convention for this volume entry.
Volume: 2047369.0 gal
